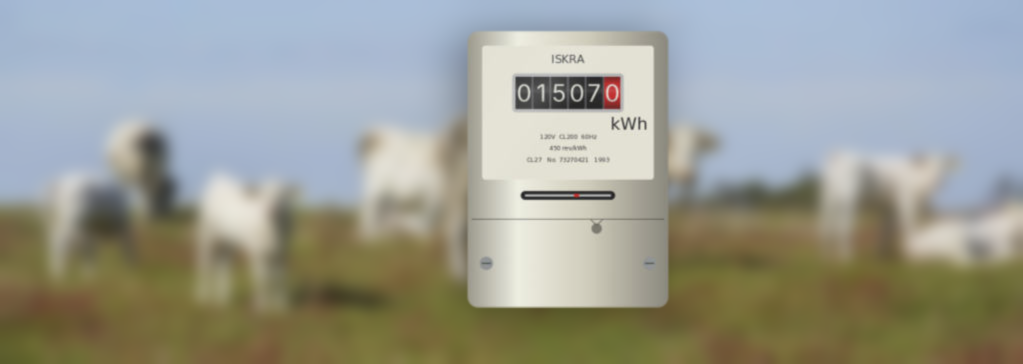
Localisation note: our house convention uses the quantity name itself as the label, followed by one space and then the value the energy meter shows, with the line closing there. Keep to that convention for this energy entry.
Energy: 1507.0 kWh
